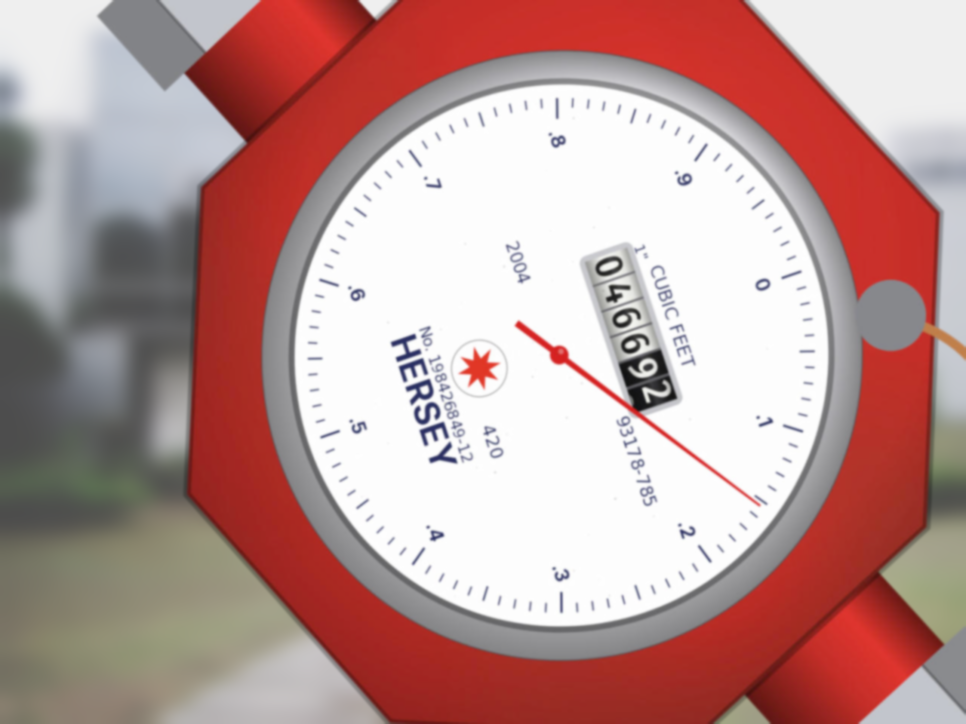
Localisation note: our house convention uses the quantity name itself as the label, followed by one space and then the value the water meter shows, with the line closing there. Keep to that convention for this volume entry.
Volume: 46692.15 ft³
